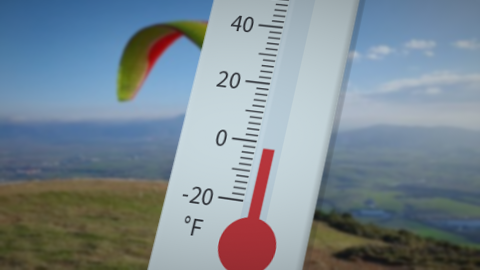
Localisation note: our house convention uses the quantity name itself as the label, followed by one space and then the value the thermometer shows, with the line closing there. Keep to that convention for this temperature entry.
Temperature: -2 °F
